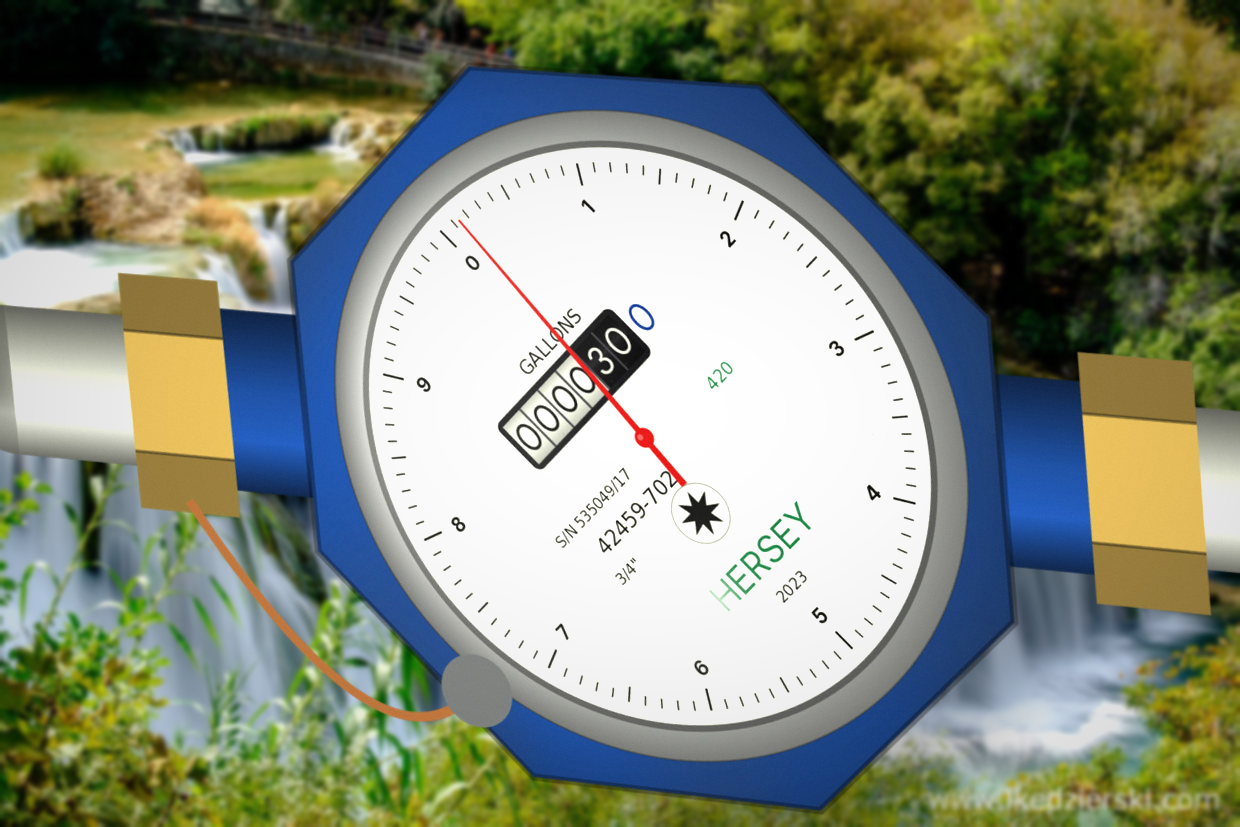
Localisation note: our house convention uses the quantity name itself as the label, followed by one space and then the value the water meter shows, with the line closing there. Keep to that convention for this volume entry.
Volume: 300.1 gal
